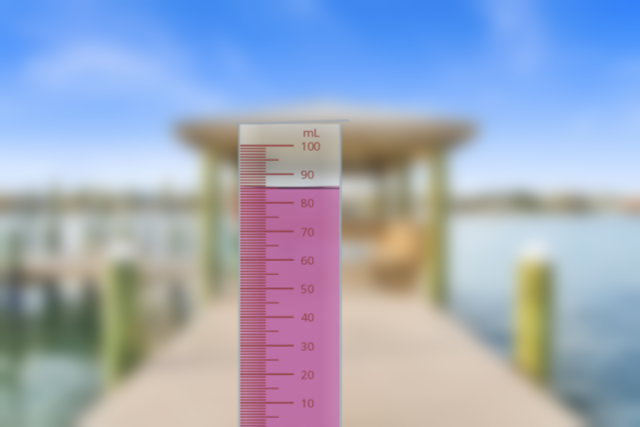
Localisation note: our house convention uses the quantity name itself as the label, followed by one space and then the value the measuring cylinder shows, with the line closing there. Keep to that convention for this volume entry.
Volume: 85 mL
